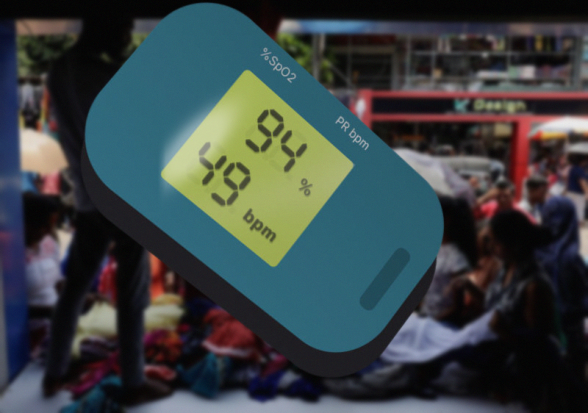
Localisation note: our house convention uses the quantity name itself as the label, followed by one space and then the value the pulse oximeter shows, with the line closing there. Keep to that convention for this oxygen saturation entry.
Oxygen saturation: 94 %
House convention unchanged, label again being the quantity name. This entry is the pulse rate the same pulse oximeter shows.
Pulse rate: 49 bpm
